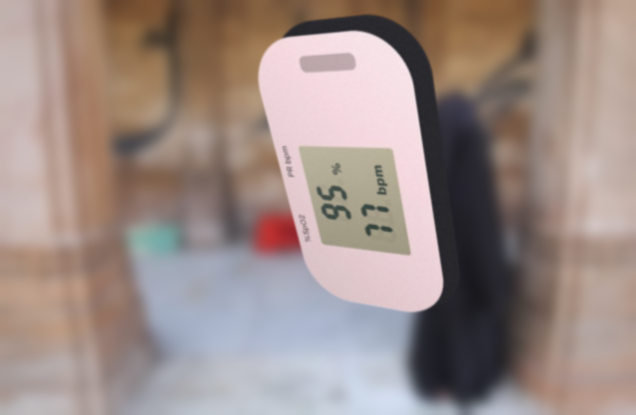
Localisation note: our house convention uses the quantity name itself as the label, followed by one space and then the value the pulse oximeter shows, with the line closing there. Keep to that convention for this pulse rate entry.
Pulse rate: 77 bpm
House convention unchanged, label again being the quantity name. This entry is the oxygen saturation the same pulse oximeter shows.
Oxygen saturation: 95 %
